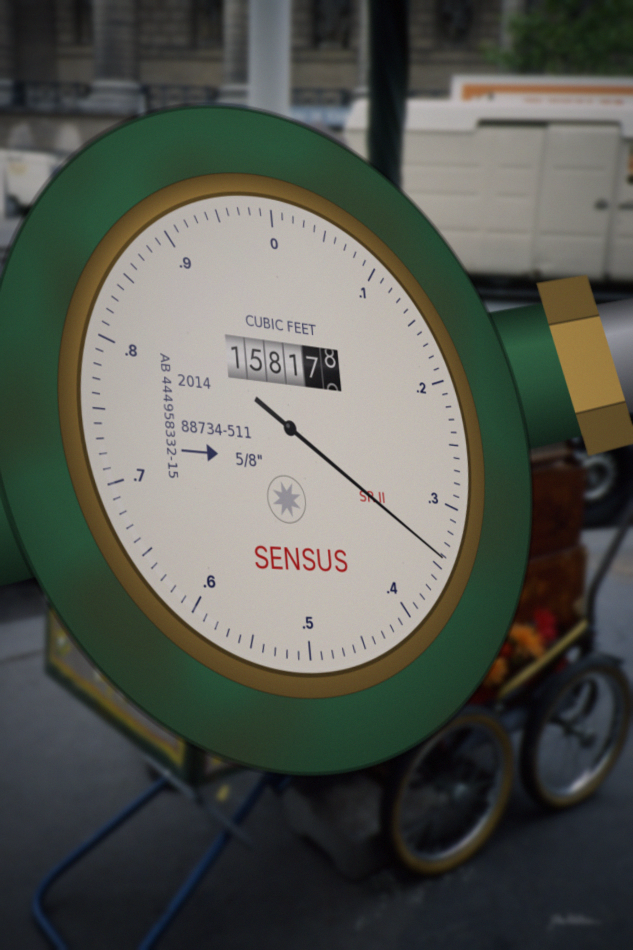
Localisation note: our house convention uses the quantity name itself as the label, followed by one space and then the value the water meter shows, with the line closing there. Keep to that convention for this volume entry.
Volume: 158178.34 ft³
